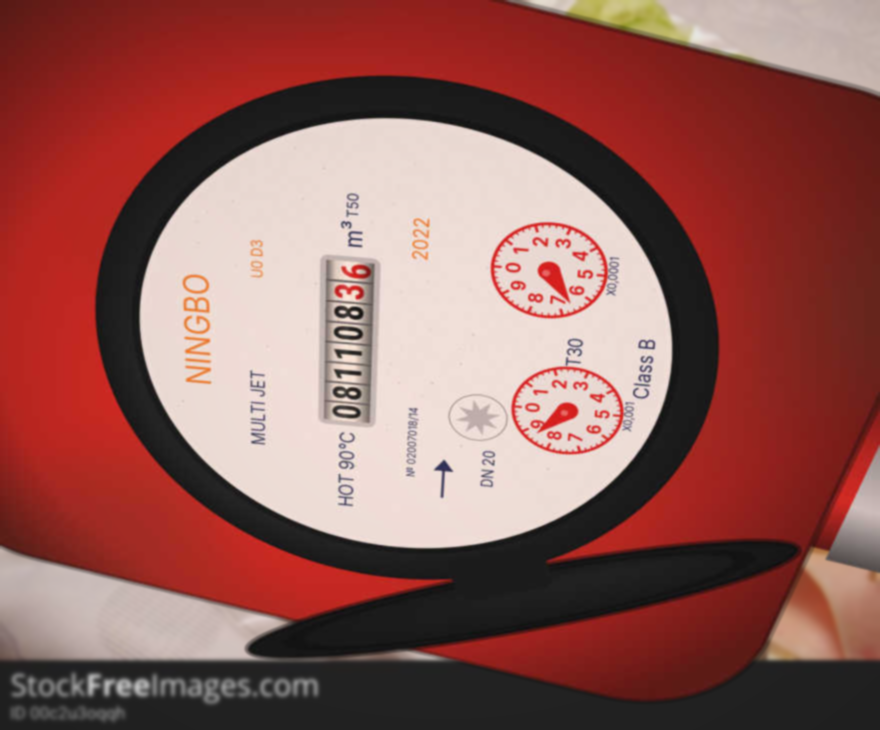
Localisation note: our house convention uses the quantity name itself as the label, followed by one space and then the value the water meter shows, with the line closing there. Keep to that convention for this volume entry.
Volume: 81108.3586 m³
